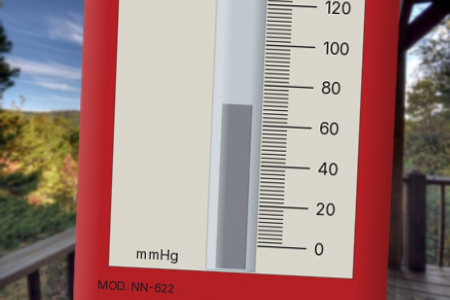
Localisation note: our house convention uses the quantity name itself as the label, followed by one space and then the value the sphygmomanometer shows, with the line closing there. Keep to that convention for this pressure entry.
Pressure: 70 mmHg
